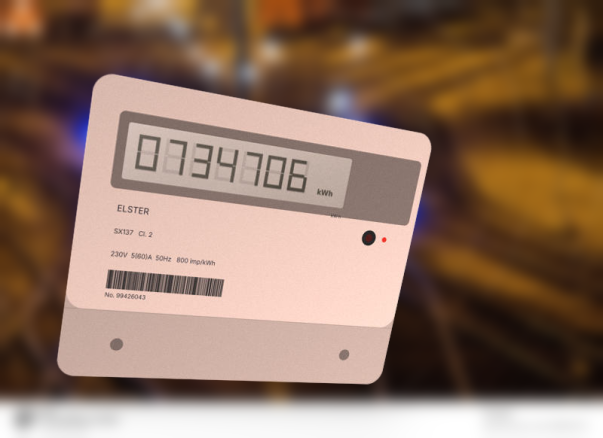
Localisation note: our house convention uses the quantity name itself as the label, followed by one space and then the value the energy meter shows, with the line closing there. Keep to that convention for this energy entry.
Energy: 734706 kWh
